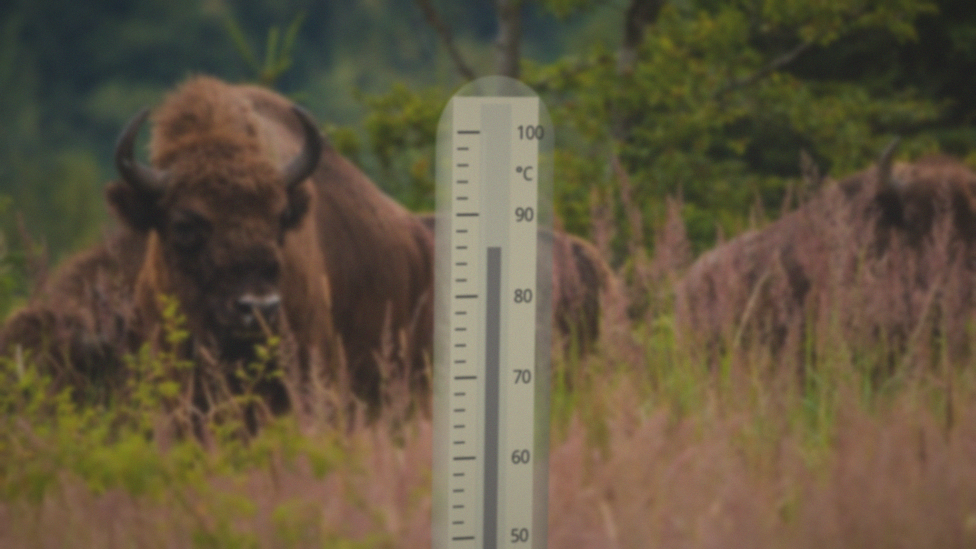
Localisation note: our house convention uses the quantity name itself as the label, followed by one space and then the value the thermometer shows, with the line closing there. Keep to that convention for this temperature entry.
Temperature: 86 °C
